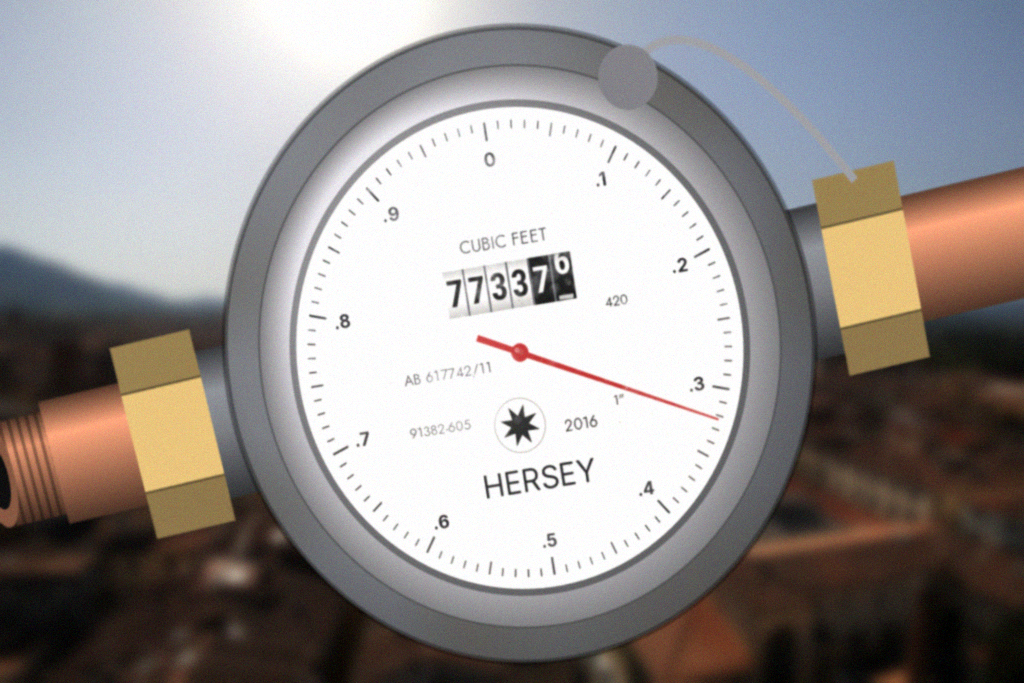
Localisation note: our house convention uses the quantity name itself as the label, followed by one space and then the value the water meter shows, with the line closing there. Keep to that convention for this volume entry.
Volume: 773376.32 ft³
